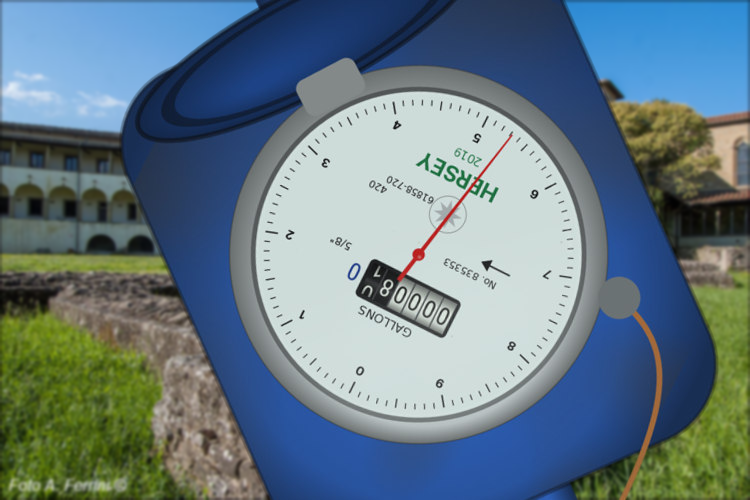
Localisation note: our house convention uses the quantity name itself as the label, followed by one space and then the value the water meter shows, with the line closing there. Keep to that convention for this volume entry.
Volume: 805.3 gal
